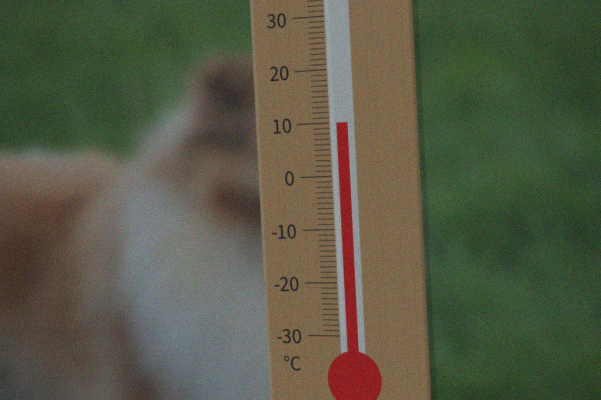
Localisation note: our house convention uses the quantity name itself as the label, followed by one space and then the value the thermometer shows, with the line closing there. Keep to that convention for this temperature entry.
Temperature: 10 °C
